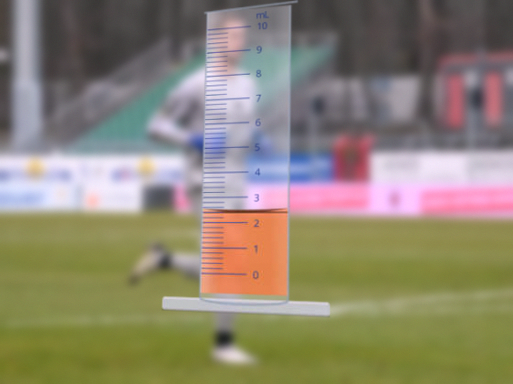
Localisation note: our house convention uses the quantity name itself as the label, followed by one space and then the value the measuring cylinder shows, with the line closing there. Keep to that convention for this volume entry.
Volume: 2.4 mL
